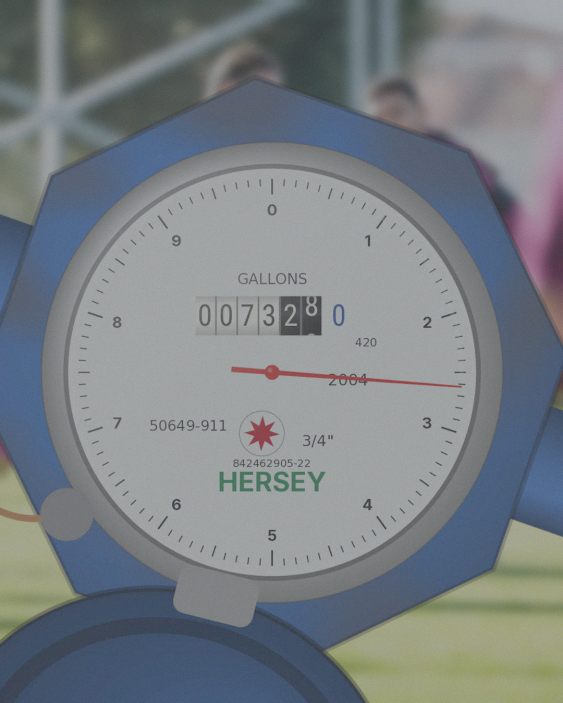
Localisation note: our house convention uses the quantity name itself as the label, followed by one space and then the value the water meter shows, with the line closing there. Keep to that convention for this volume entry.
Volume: 73282.6 gal
